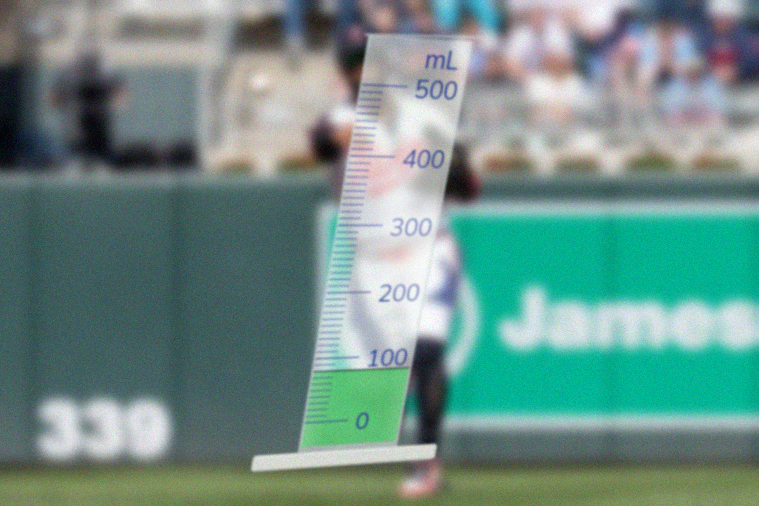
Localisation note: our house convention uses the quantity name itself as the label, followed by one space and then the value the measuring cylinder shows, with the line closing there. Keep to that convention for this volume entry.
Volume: 80 mL
